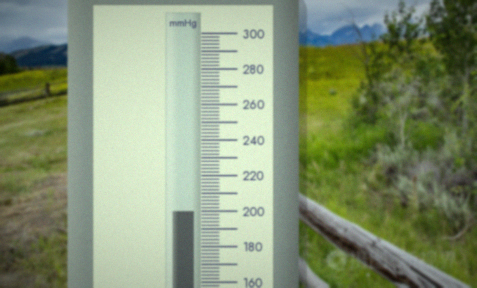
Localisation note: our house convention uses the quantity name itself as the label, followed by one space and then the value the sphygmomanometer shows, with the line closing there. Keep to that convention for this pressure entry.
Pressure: 200 mmHg
